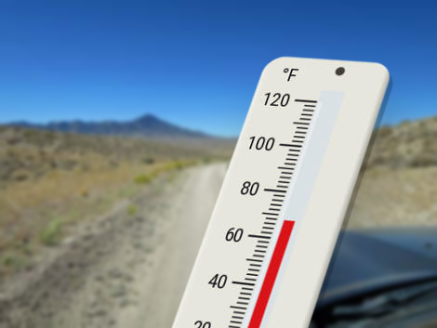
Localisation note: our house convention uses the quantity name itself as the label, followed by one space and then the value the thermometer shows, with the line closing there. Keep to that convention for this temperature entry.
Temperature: 68 °F
